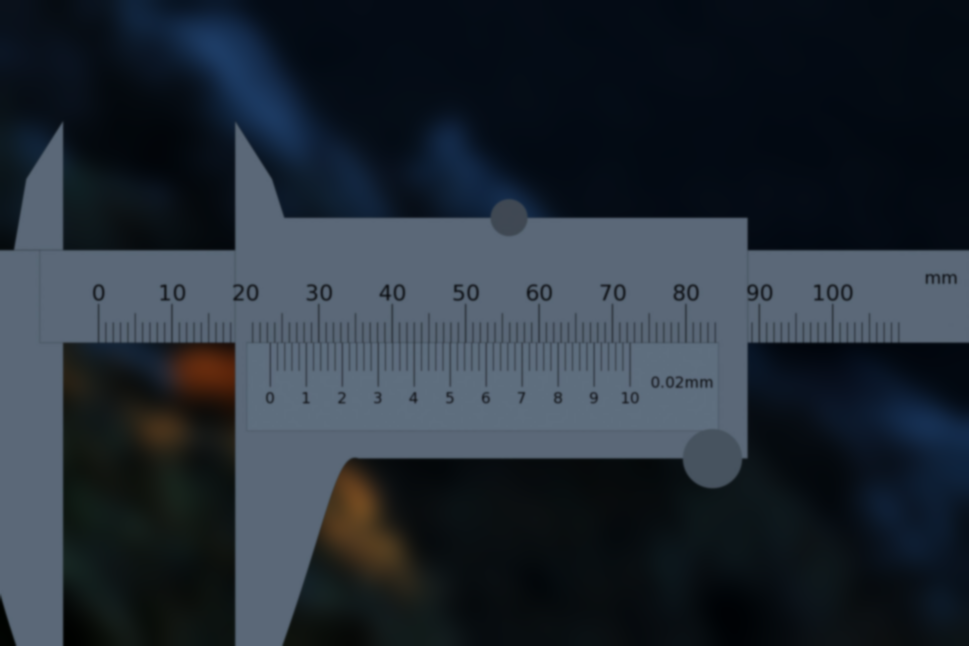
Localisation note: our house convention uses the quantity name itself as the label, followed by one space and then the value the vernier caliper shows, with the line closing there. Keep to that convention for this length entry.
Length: 23.4 mm
